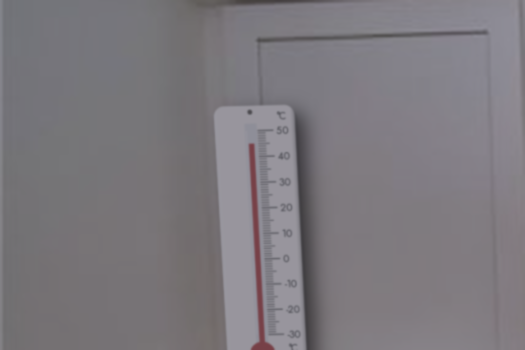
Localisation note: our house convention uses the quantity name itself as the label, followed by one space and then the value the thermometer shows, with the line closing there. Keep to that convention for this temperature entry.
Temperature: 45 °C
